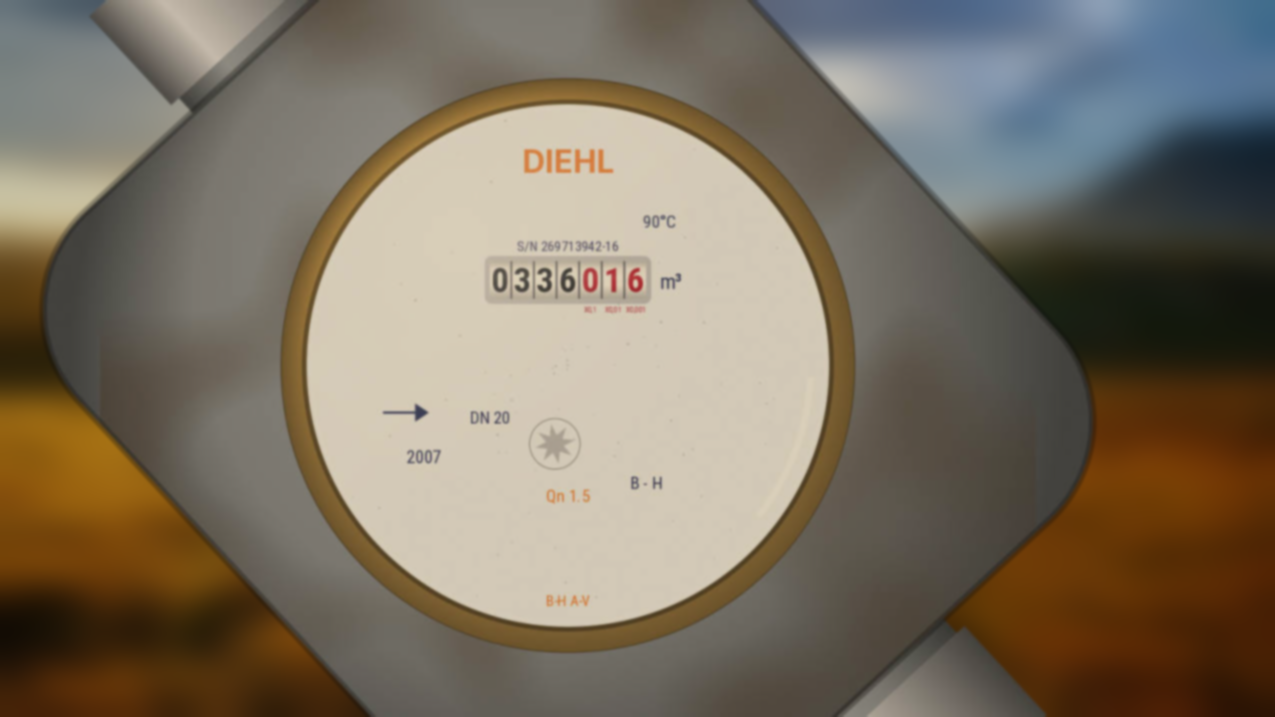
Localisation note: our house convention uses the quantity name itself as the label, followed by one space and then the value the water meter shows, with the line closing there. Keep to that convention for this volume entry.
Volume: 336.016 m³
